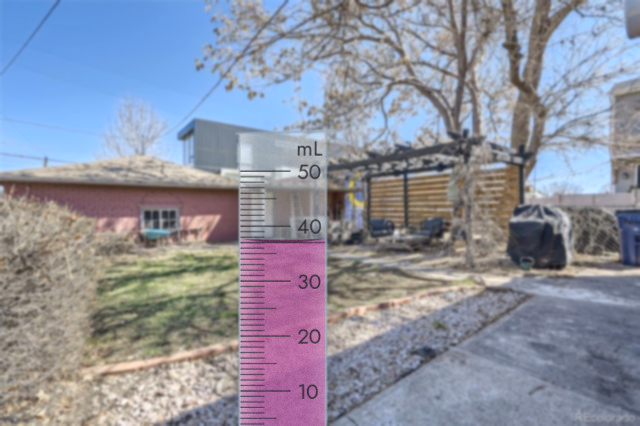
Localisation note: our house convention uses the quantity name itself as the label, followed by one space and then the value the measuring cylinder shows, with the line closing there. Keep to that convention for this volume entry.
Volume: 37 mL
